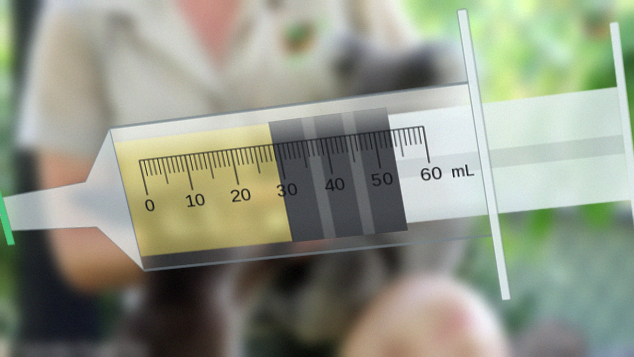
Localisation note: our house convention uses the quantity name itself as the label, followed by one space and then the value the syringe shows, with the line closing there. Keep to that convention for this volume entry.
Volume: 29 mL
